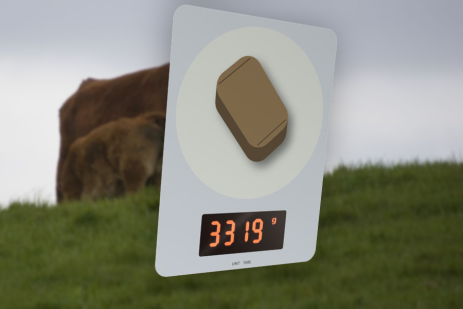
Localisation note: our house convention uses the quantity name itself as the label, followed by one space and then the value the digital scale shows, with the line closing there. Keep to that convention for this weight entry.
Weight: 3319 g
